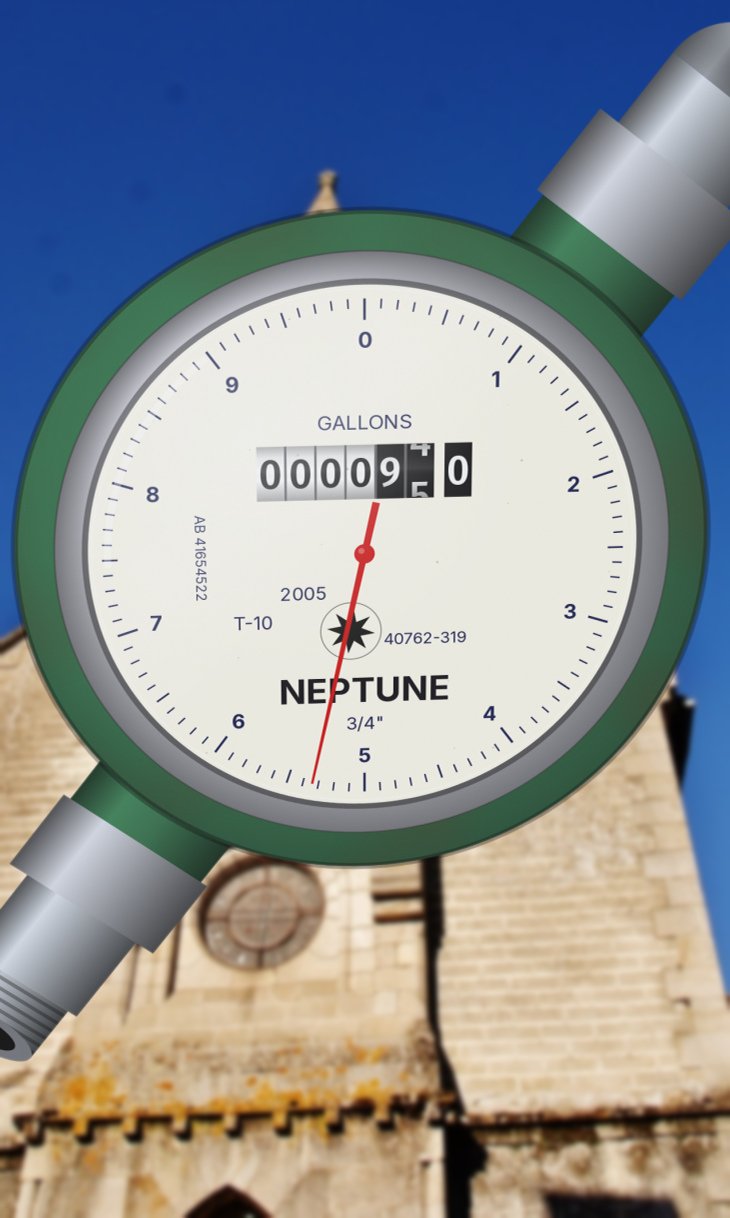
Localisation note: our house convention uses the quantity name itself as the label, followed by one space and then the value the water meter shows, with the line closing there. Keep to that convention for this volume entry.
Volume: 945.3 gal
